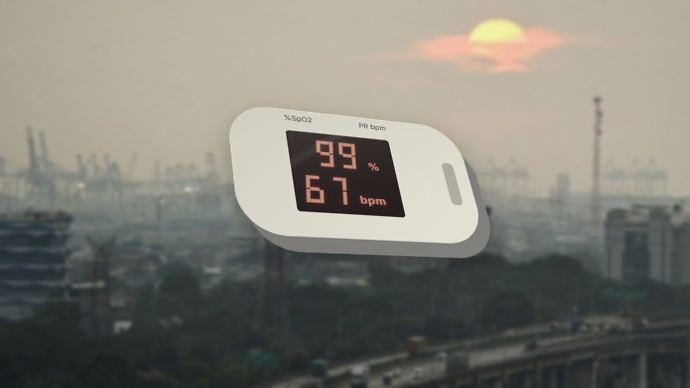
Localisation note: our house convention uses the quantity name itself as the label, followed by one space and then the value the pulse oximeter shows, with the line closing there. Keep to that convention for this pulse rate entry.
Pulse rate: 67 bpm
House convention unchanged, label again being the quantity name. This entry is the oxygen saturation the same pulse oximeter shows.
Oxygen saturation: 99 %
